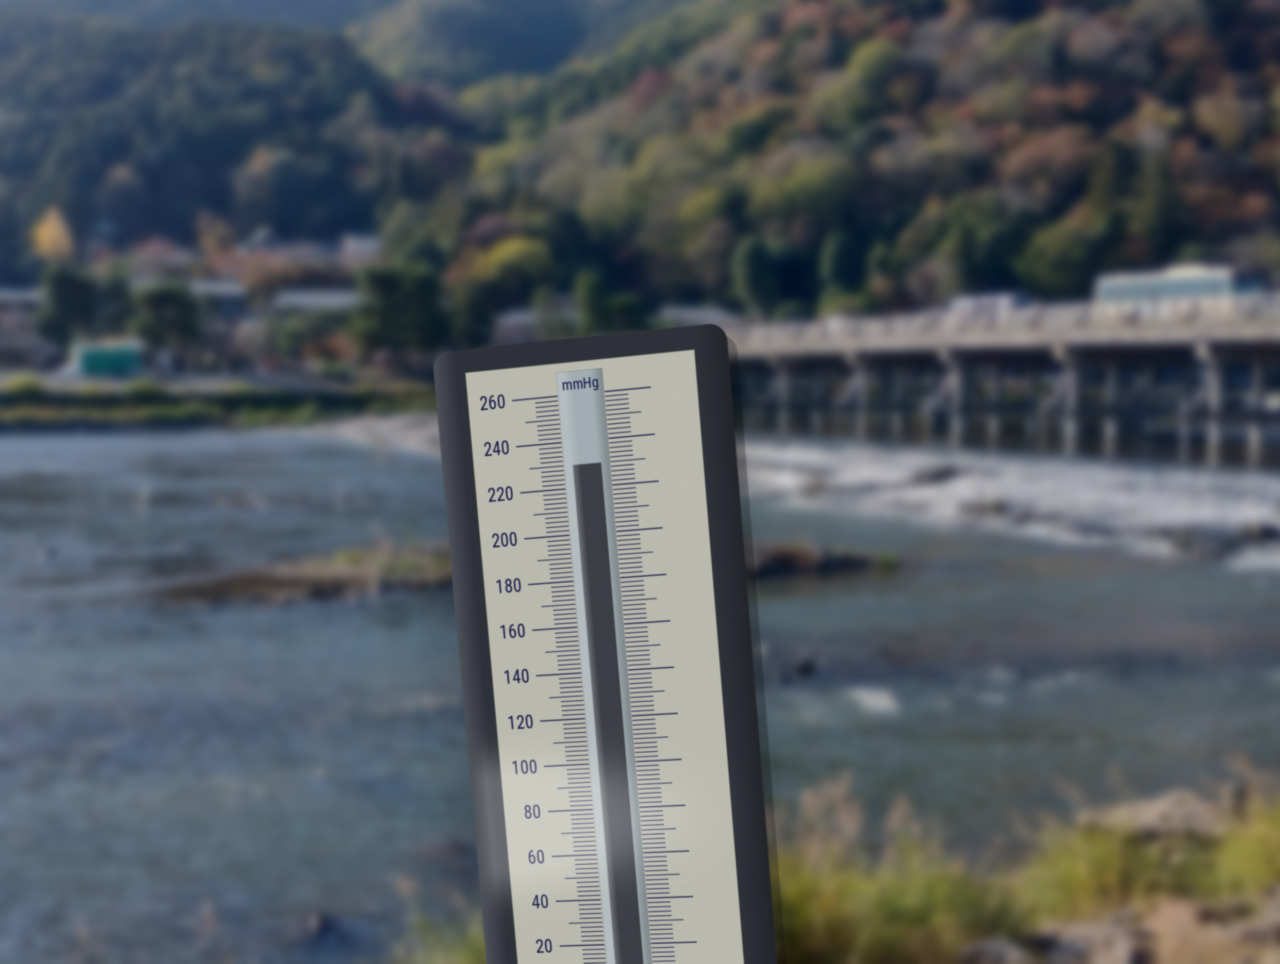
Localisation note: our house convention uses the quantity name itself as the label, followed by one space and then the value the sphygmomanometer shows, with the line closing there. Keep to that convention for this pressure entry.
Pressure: 230 mmHg
